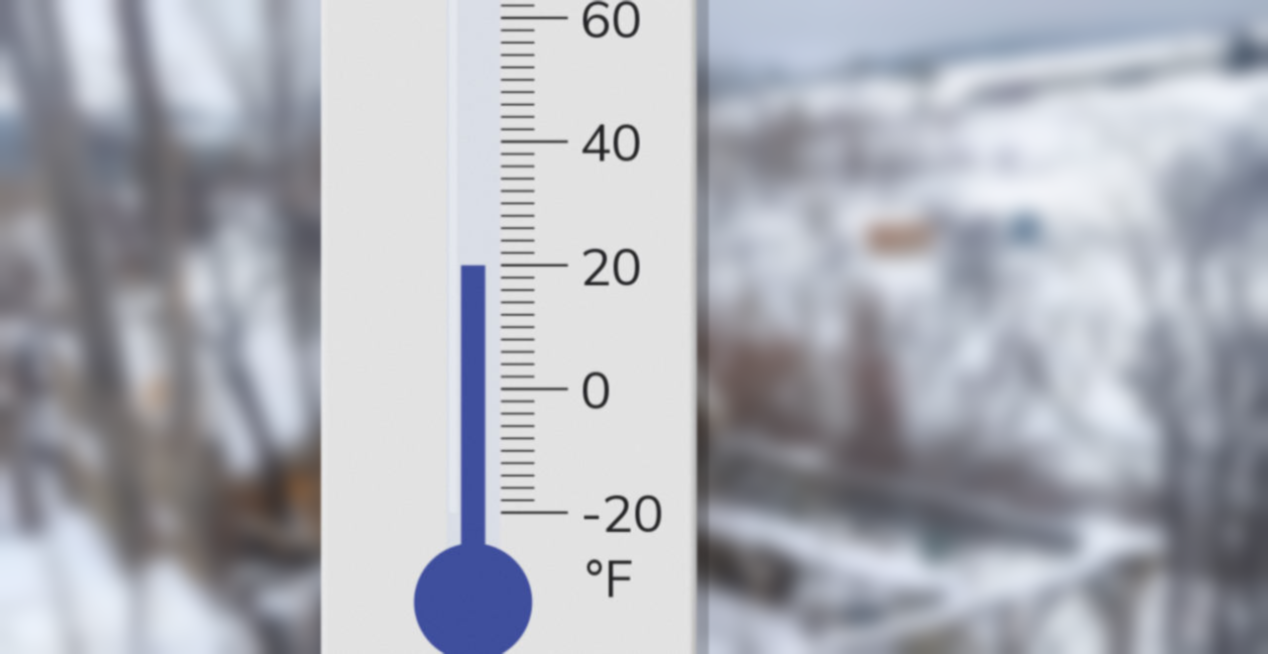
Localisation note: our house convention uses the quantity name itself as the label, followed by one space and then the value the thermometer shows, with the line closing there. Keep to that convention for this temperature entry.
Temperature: 20 °F
